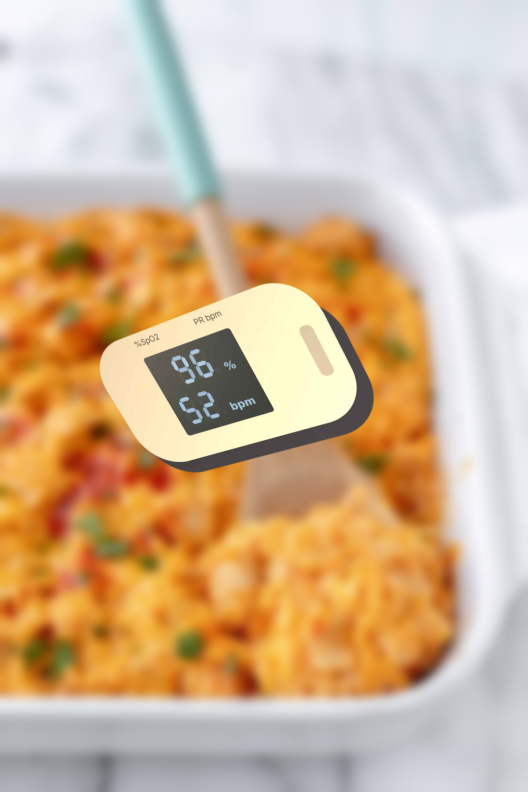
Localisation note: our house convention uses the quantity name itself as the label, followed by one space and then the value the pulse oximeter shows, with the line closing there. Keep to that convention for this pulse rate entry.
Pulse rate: 52 bpm
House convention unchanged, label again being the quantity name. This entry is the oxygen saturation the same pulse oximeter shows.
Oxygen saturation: 96 %
